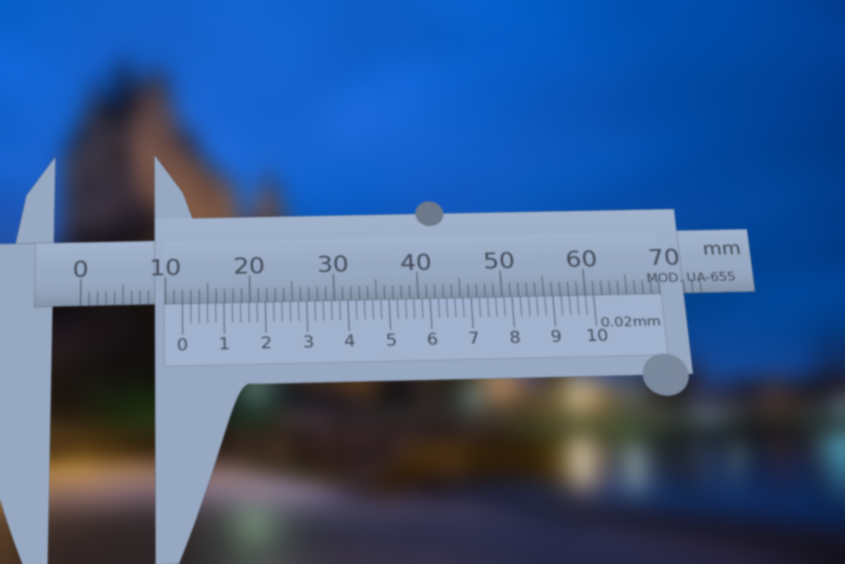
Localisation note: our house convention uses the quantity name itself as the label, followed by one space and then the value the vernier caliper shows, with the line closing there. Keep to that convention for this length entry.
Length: 12.0 mm
